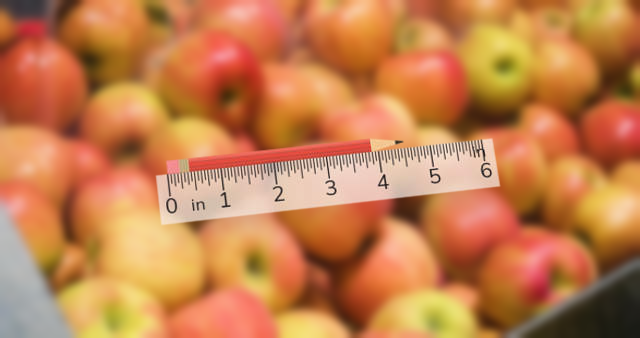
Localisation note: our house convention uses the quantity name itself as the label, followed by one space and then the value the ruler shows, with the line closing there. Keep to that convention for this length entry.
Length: 4.5 in
